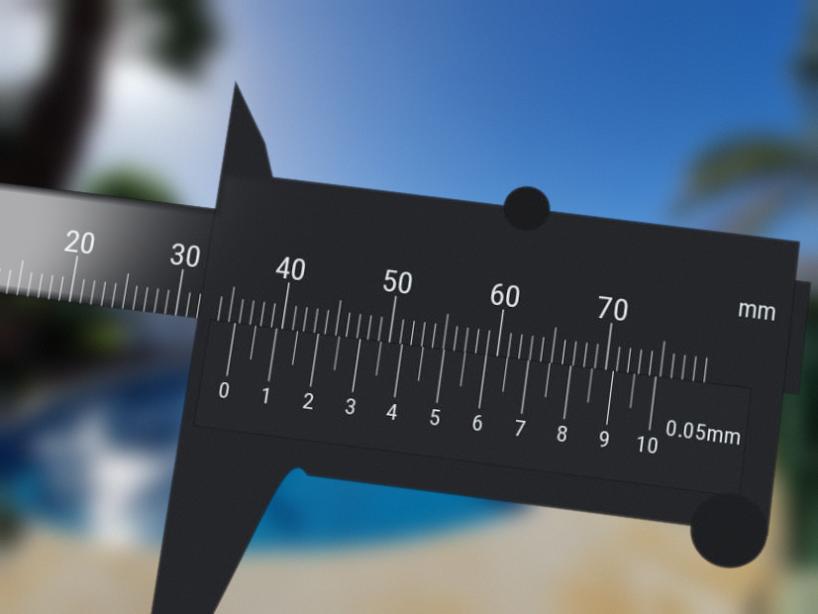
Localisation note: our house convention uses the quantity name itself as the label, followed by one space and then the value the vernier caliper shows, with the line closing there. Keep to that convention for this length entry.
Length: 35.6 mm
